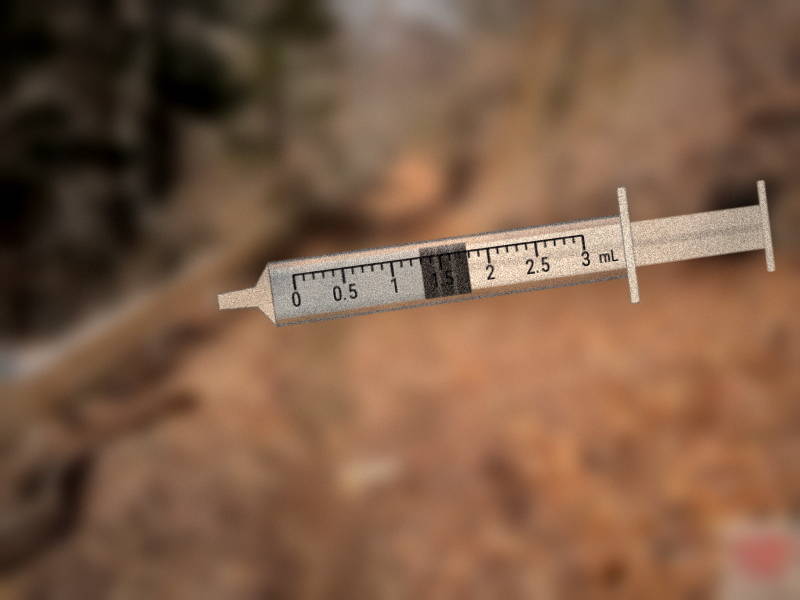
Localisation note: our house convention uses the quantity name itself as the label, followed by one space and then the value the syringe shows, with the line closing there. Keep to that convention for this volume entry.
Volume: 1.3 mL
